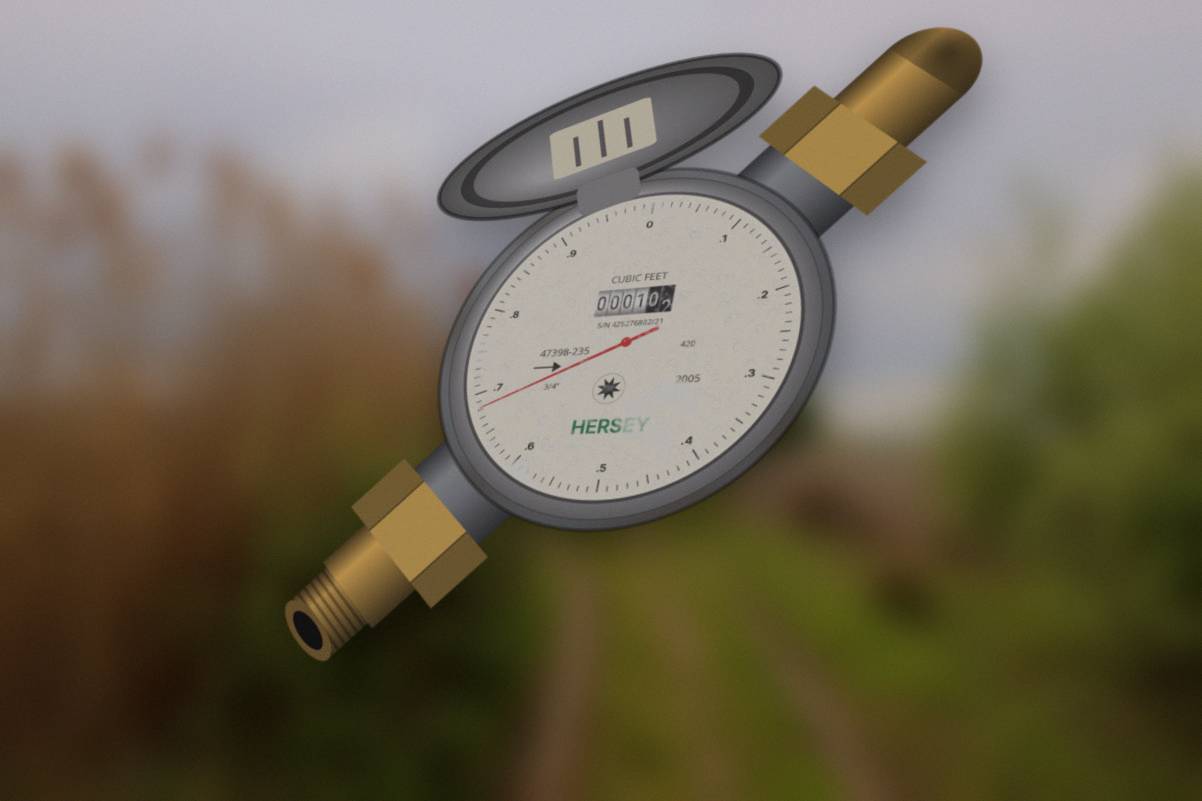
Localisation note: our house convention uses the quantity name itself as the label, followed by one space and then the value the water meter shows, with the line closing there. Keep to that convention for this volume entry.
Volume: 101.68 ft³
